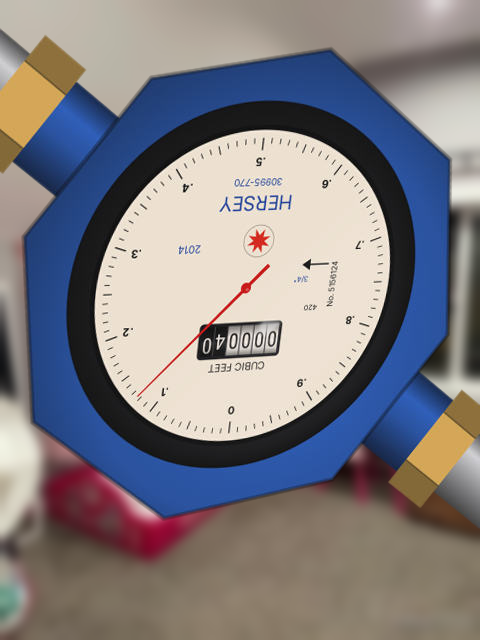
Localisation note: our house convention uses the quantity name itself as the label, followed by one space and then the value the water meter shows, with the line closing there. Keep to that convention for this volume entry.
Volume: 40.12 ft³
